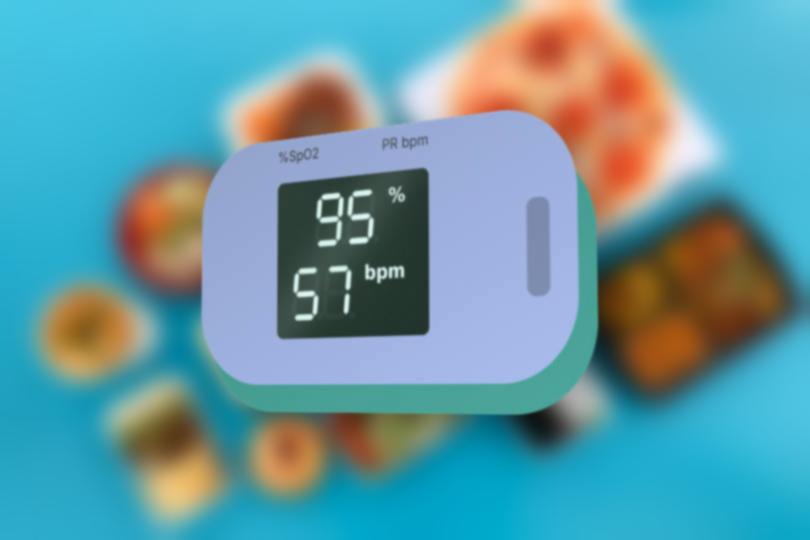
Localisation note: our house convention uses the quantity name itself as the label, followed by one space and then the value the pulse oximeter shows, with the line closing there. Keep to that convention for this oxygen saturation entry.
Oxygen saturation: 95 %
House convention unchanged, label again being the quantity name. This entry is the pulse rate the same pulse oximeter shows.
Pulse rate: 57 bpm
